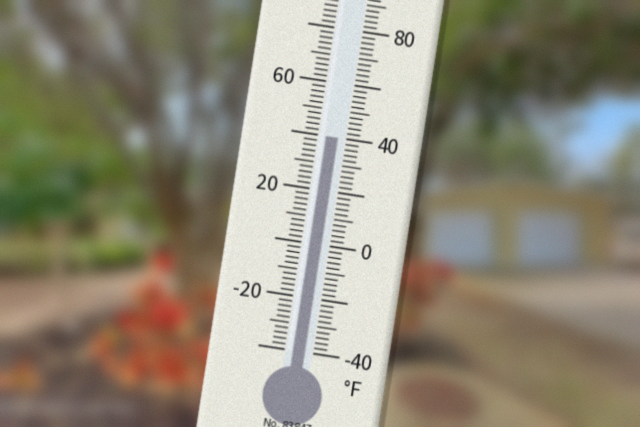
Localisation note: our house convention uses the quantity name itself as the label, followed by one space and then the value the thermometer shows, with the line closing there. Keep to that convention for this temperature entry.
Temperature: 40 °F
